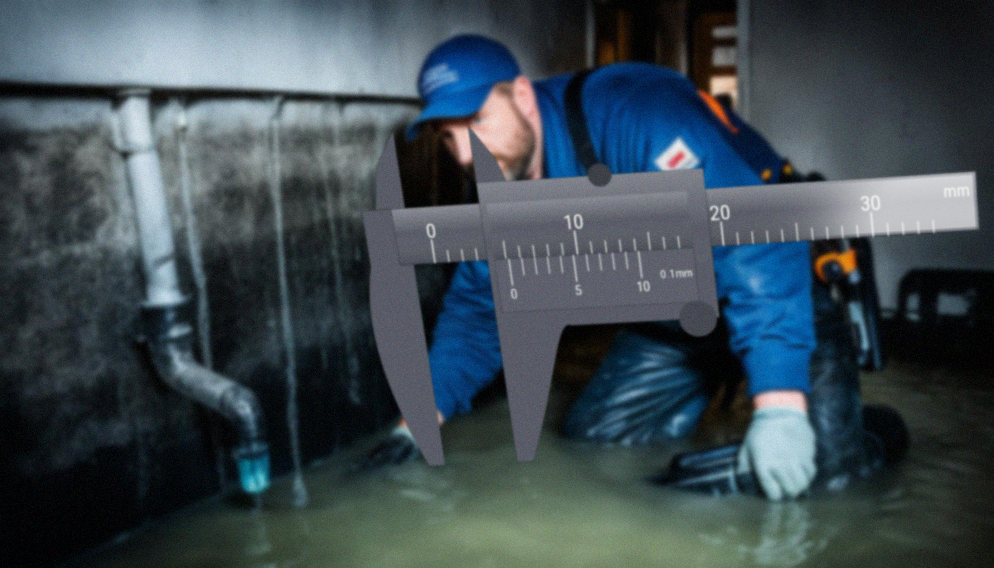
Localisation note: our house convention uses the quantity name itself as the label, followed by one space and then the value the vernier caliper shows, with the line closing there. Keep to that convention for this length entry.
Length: 5.2 mm
